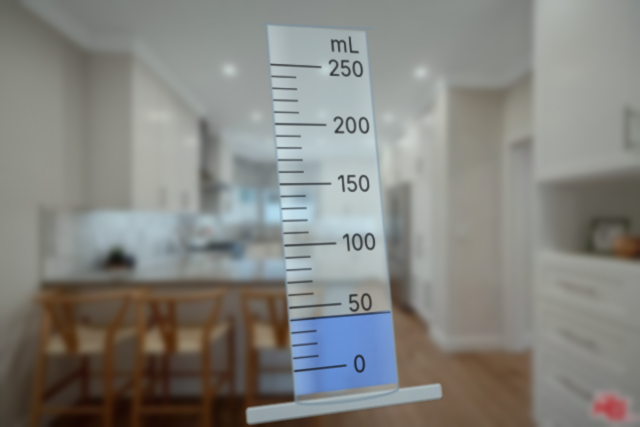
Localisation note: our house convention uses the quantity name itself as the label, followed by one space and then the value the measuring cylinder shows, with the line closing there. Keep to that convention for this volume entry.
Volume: 40 mL
